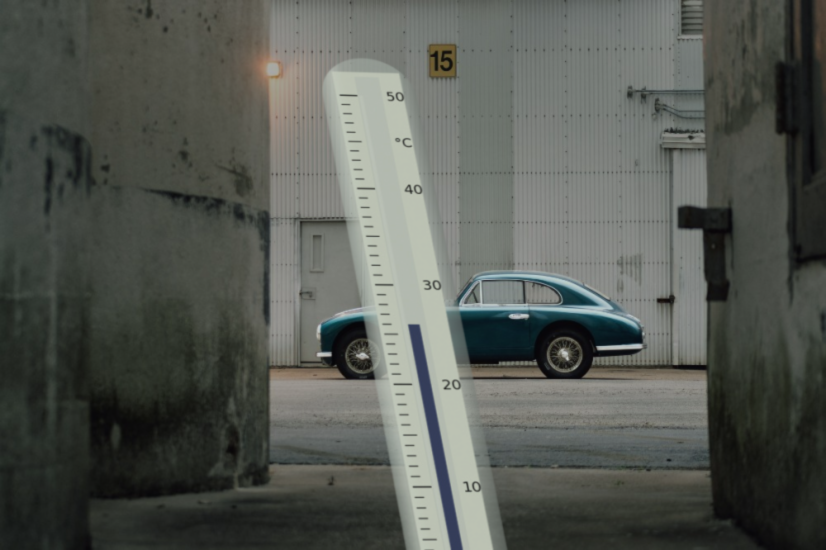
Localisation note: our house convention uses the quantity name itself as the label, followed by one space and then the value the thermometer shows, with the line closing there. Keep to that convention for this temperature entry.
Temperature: 26 °C
